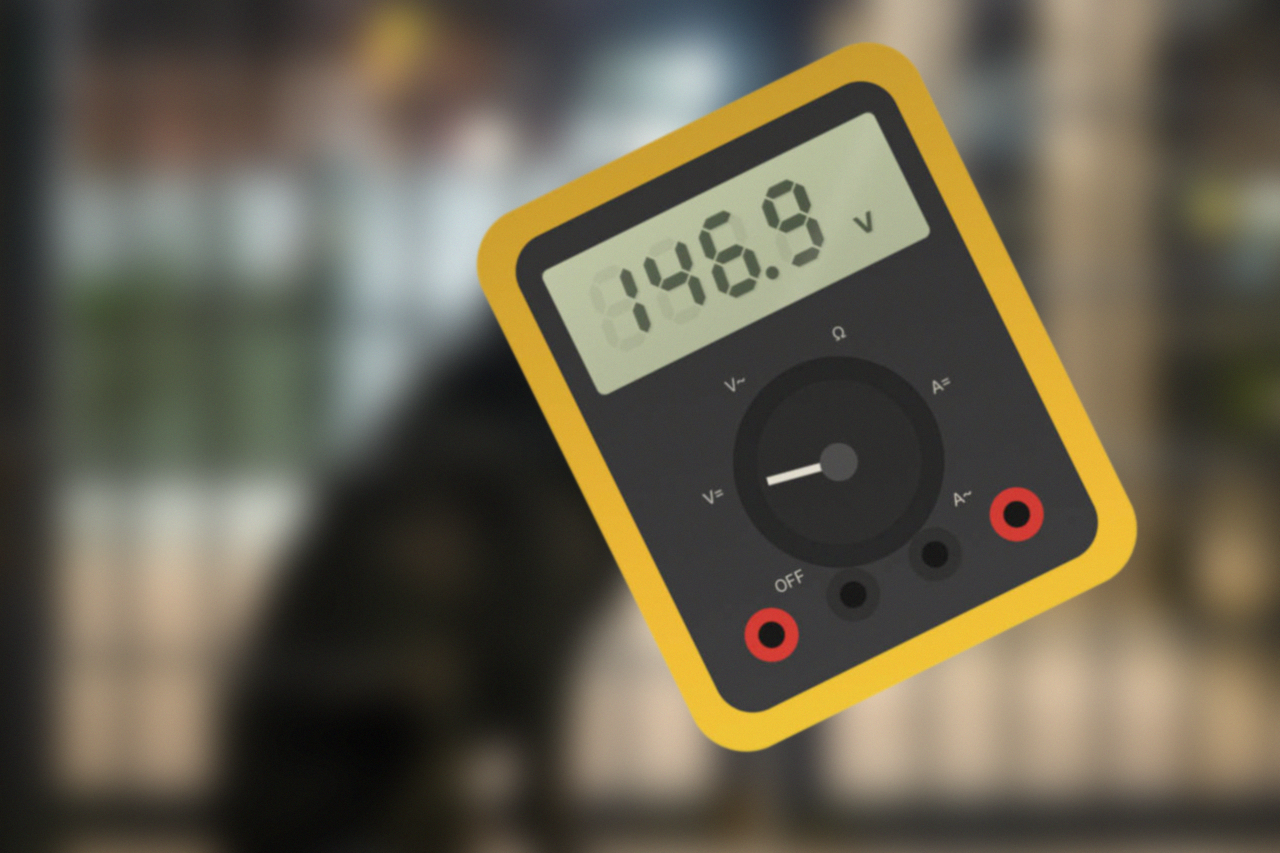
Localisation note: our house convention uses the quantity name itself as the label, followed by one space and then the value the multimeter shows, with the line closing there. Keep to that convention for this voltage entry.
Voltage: 146.9 V
